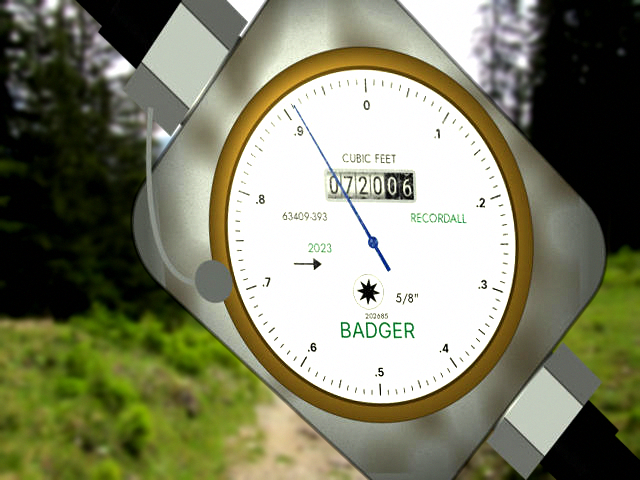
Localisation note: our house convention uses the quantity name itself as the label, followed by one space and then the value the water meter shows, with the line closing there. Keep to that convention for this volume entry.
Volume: 72005.91 ft³
